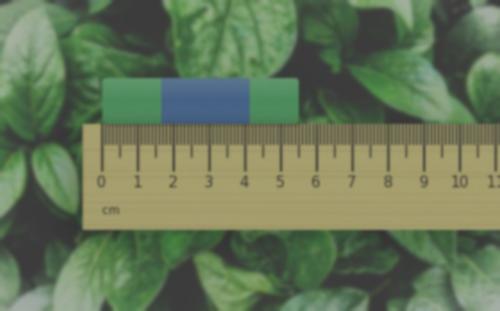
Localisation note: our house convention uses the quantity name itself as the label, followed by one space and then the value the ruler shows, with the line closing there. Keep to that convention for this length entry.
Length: 5.5 cm
